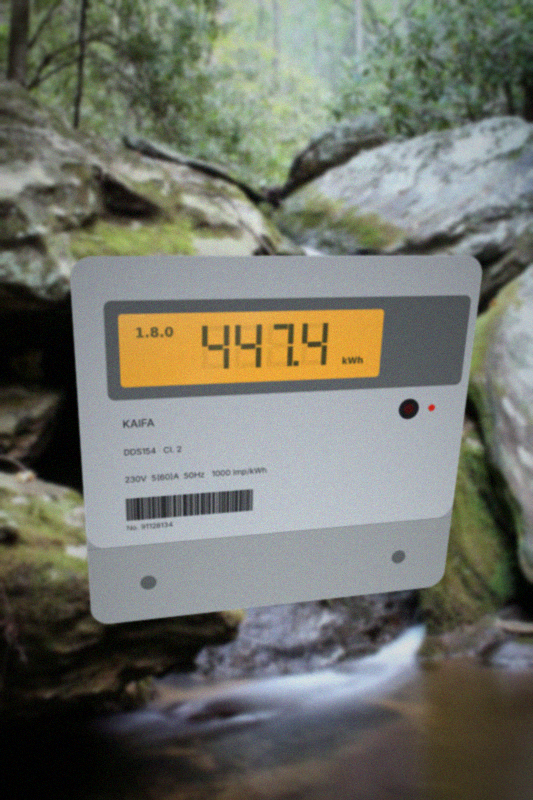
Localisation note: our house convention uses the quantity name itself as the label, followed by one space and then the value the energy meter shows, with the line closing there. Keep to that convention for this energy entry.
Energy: 447.4 kWh
